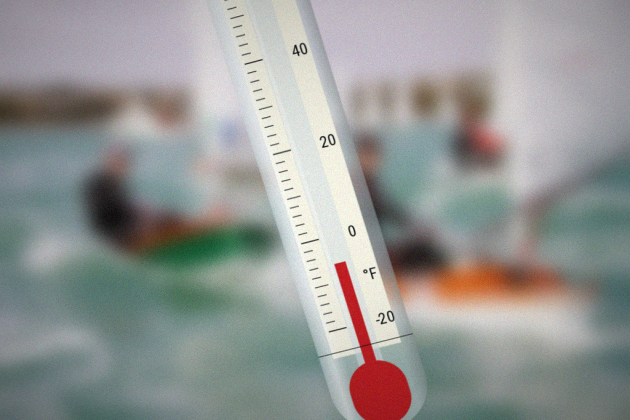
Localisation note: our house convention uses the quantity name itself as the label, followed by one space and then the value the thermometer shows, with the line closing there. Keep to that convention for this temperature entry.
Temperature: -6 °F
